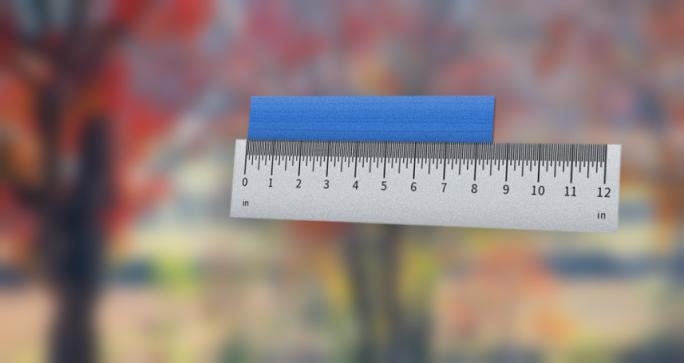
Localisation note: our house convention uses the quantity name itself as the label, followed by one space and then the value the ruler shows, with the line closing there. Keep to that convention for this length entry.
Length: 8.5 in
